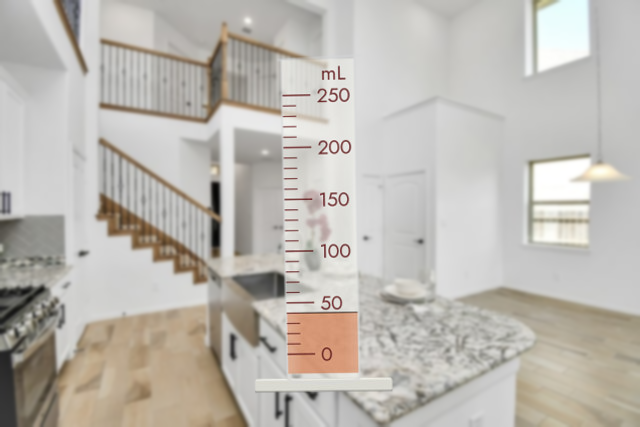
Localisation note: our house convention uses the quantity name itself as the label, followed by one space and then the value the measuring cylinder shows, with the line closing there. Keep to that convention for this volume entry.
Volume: 40 mL
